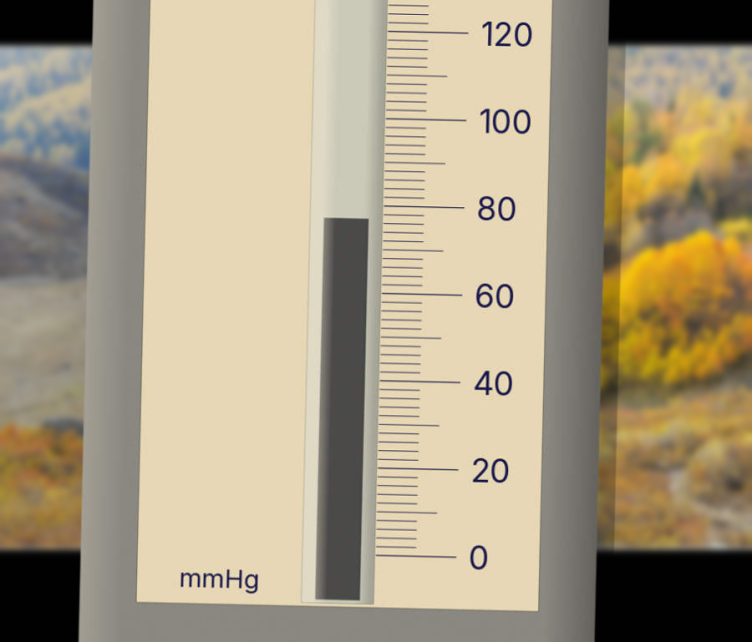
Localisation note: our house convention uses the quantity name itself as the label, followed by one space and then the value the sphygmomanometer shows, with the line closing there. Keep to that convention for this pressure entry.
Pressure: 77 mmHg
